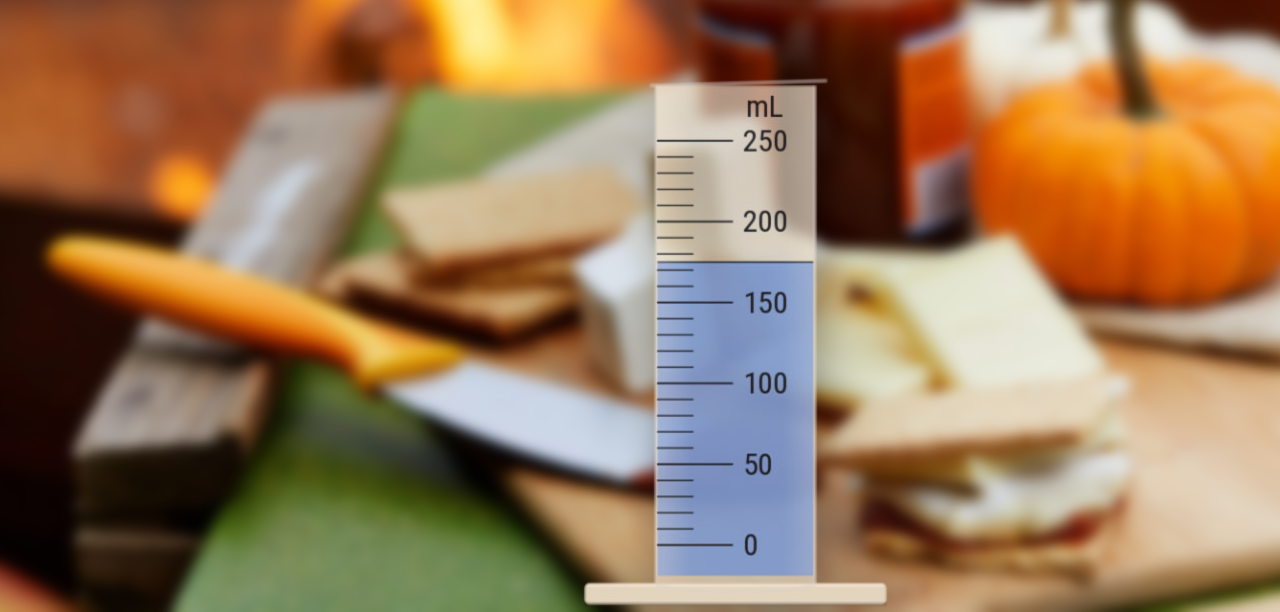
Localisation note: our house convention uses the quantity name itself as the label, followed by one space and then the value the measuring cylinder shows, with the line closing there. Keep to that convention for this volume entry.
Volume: 175 mL
